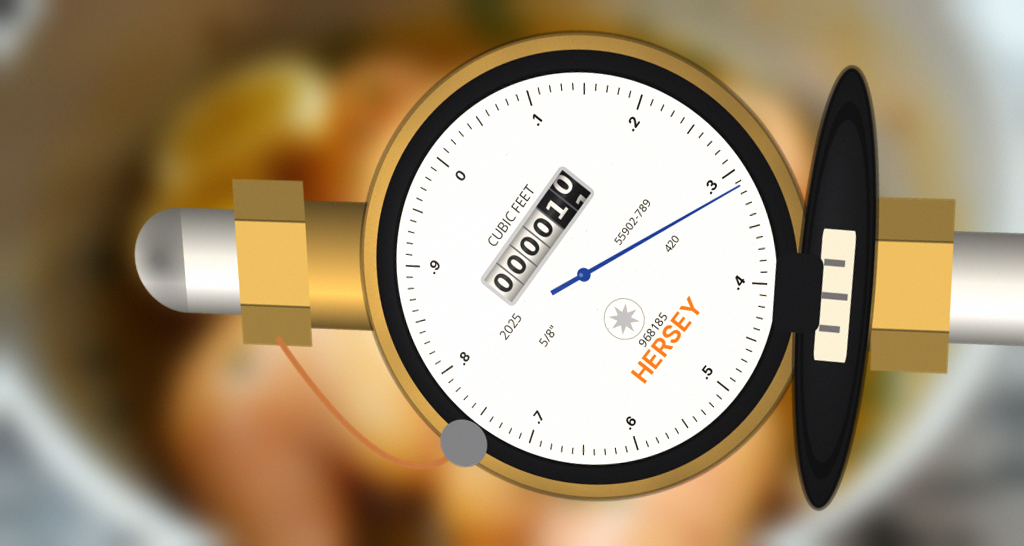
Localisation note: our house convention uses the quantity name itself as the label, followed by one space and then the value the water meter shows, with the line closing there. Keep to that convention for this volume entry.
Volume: 10.31 ft³
